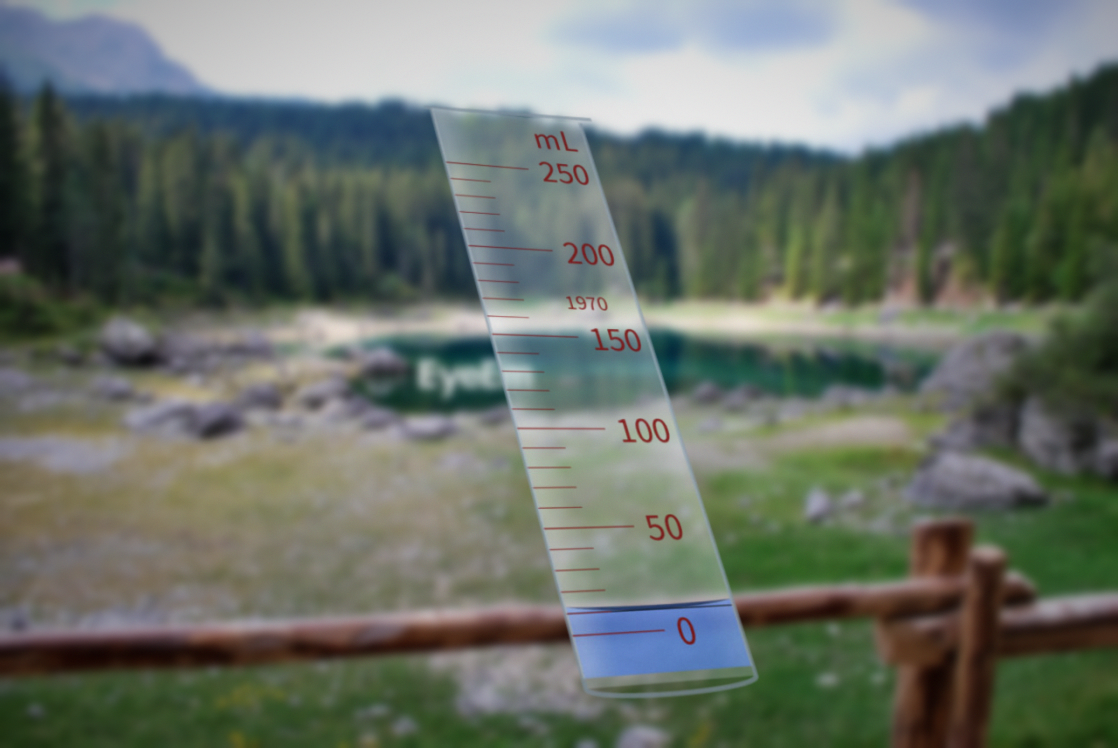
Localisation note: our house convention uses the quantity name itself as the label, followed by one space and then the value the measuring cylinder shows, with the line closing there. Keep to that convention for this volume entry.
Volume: 10 mL
